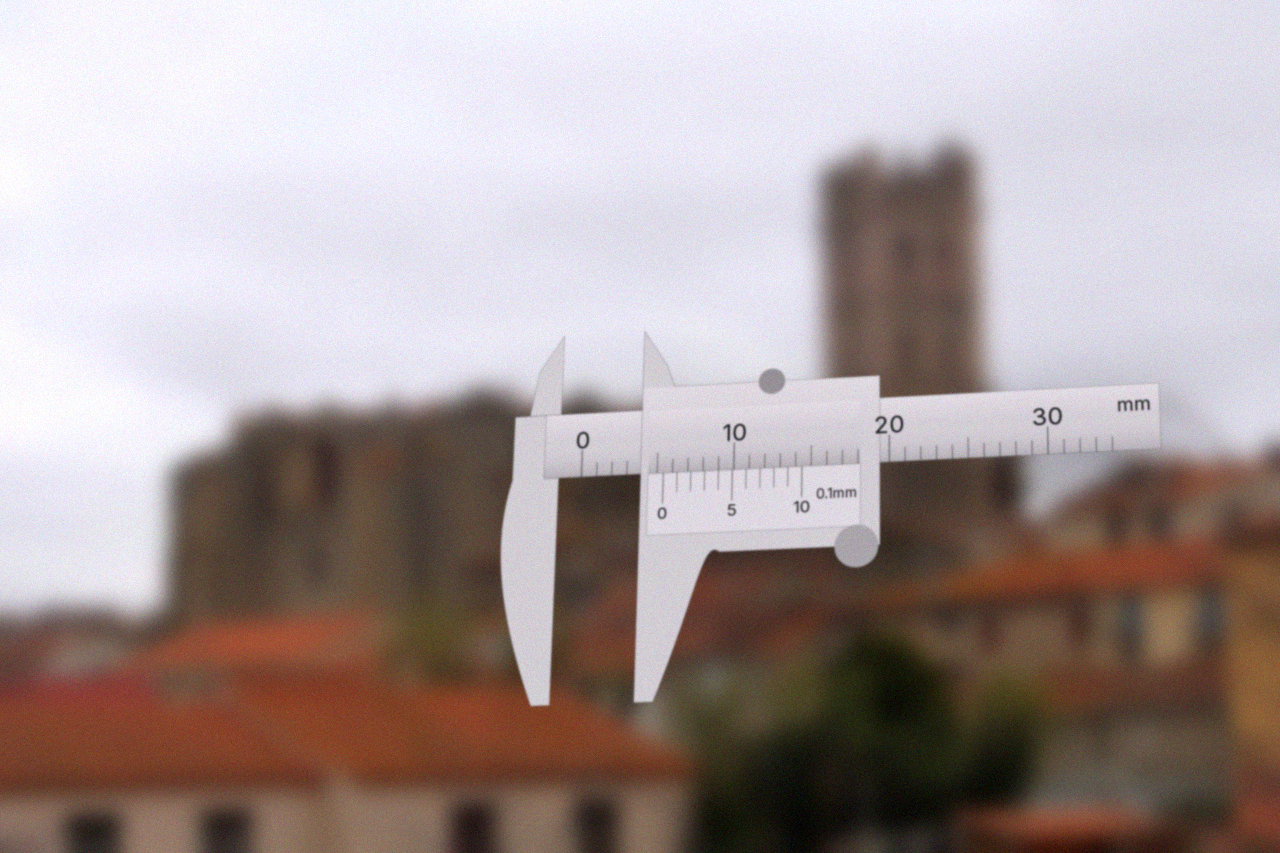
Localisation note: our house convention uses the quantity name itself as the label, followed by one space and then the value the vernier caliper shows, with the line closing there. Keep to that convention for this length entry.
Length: 5.4 mm
